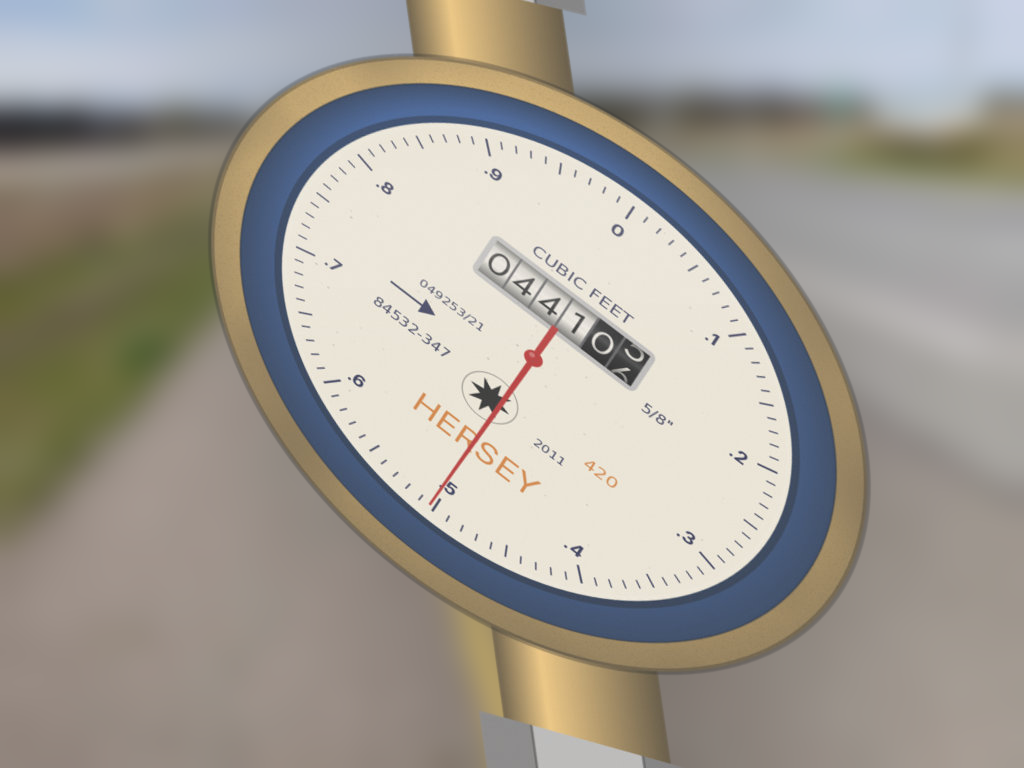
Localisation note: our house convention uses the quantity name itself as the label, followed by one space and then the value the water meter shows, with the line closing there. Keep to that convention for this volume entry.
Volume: 44105.50 ft³
